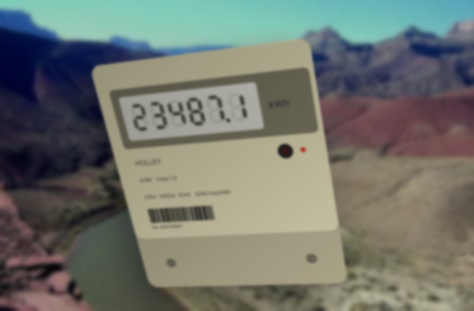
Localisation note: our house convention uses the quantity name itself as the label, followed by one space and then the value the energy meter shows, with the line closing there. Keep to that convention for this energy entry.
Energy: 23487.1 kWh
